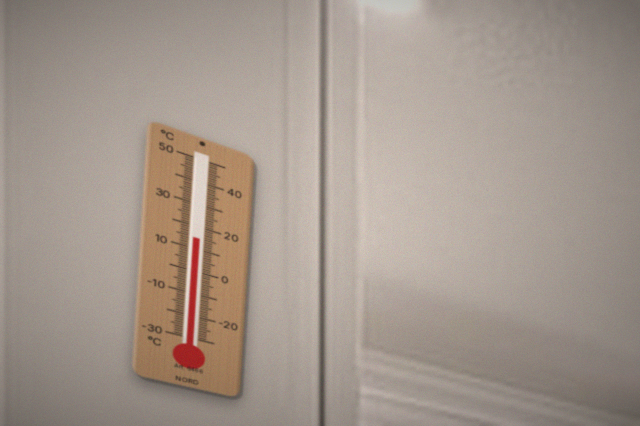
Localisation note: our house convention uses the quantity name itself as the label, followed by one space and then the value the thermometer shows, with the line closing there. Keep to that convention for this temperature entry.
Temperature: 15 °C
